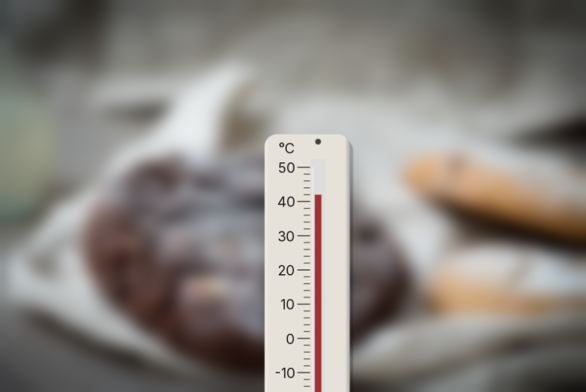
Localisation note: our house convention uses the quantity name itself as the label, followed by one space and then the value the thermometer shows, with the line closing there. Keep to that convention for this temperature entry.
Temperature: 42 °C
